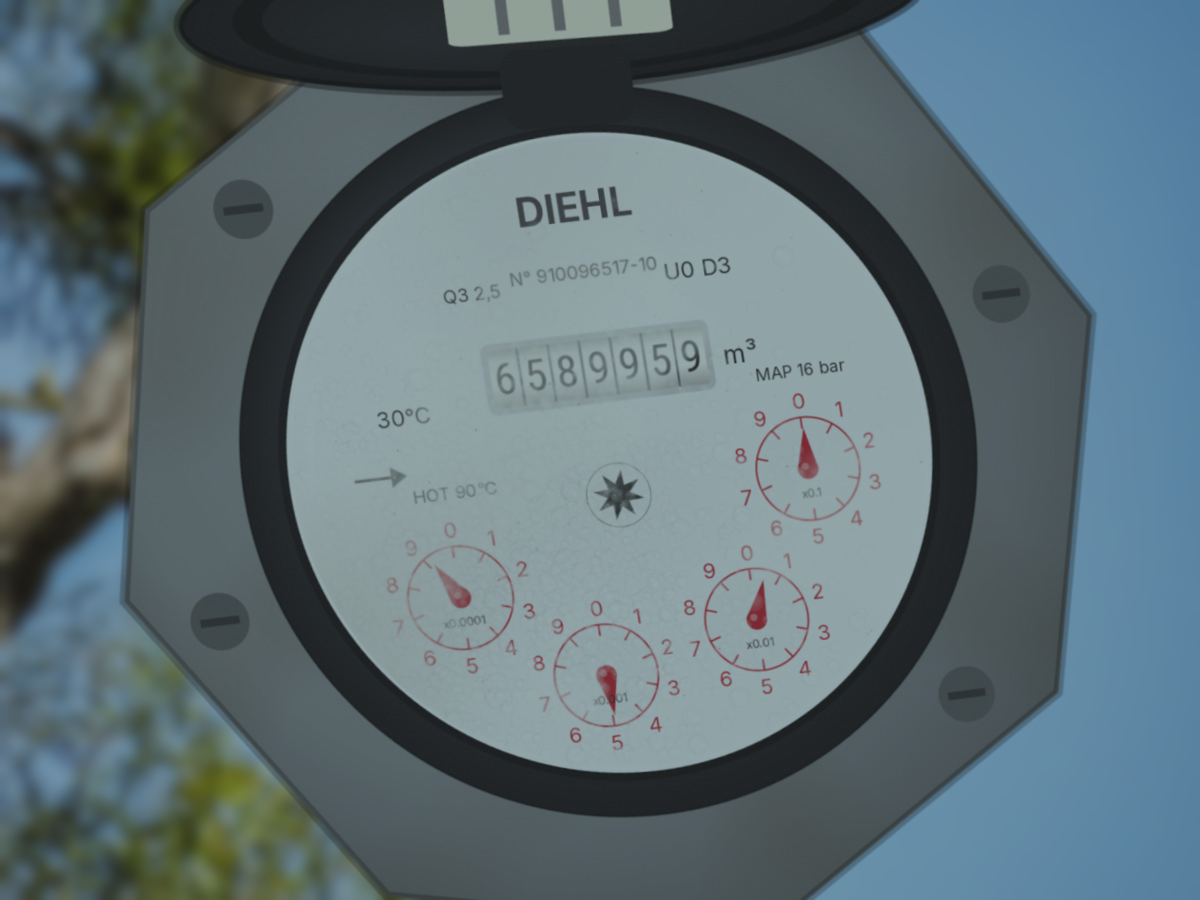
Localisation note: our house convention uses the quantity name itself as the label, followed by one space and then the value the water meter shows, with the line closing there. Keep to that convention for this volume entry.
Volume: 6589959.0049 m³
